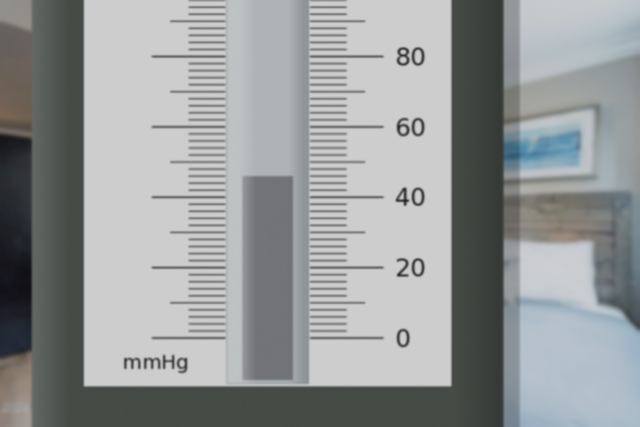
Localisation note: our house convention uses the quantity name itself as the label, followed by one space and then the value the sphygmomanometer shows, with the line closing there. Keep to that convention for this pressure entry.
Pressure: 46 mmHg
